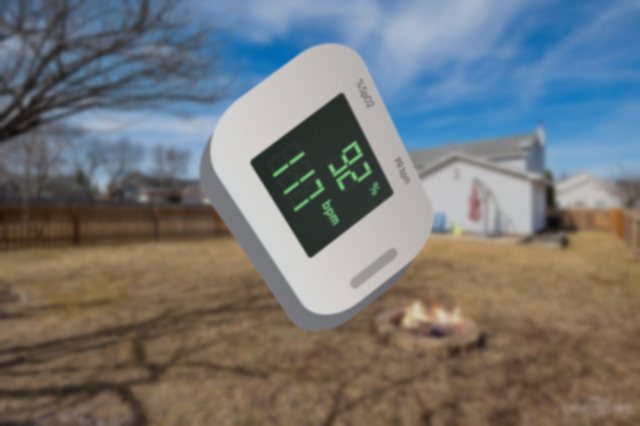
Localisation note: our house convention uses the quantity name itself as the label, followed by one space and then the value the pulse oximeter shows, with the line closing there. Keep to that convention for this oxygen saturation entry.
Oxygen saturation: 92 %
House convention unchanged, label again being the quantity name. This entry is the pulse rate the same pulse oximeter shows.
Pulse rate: 117 bpm
